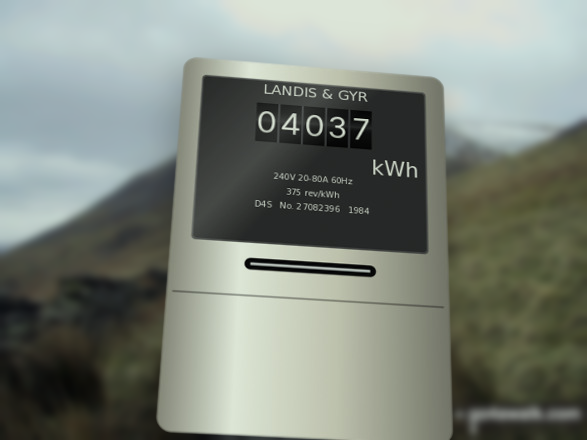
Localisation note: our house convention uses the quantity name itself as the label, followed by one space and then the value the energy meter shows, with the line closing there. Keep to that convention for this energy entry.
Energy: 4037 kWh
